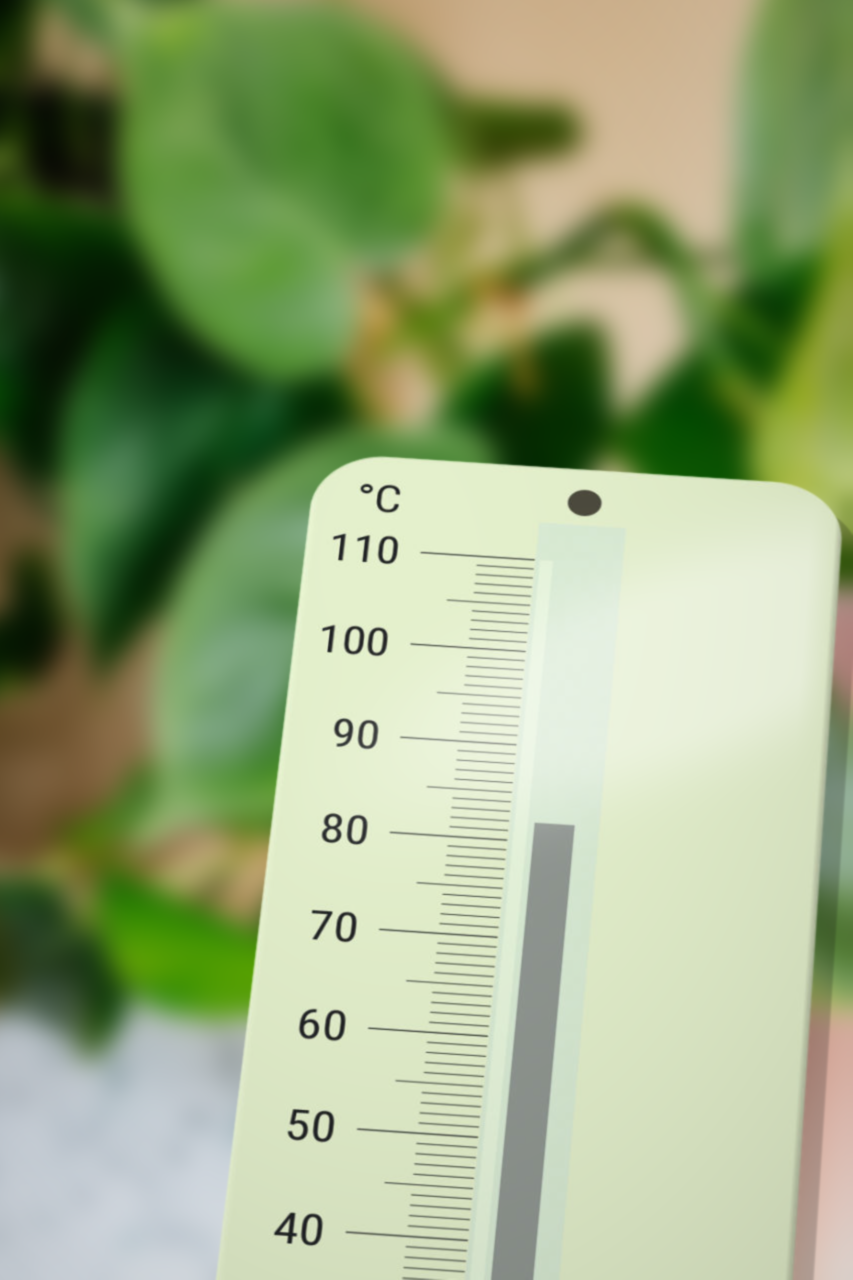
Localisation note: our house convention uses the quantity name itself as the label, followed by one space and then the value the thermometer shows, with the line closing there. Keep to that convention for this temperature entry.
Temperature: 82 °C
